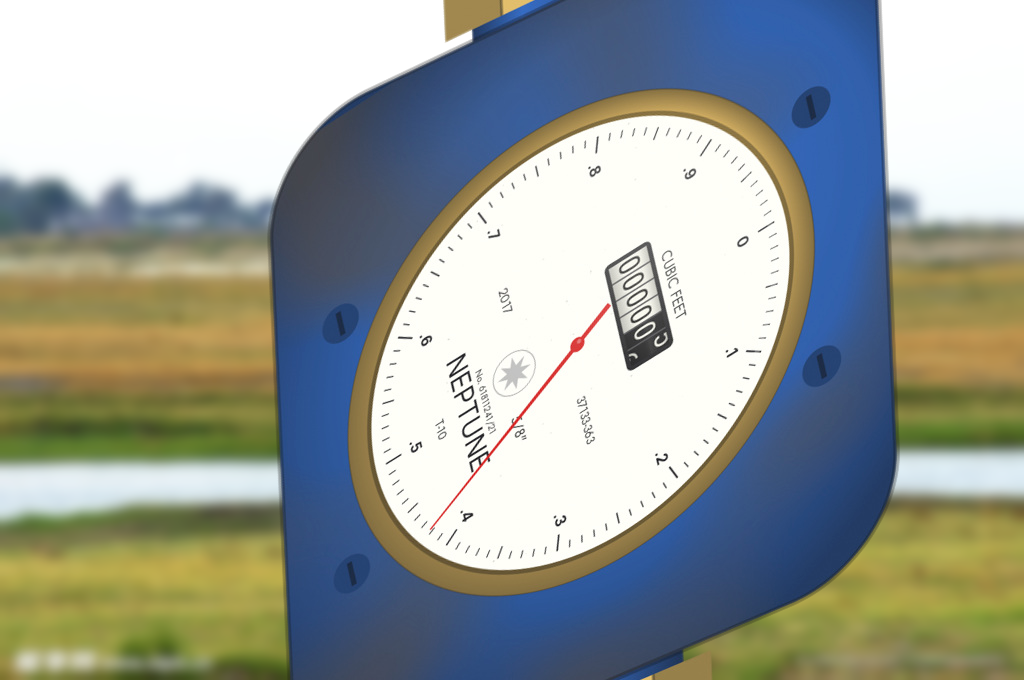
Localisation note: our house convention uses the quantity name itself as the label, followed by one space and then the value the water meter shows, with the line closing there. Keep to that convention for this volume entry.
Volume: 5.42 ft³
